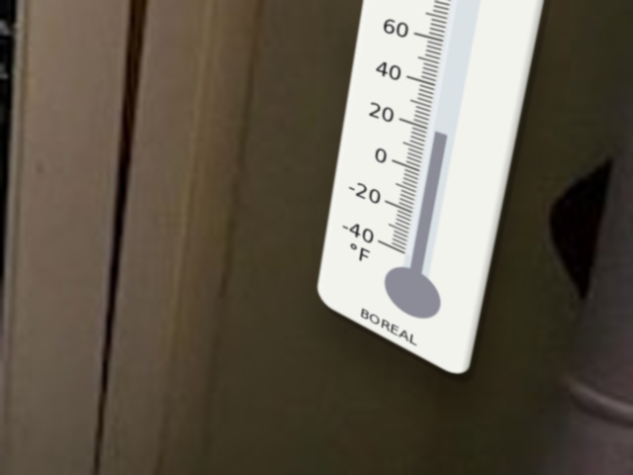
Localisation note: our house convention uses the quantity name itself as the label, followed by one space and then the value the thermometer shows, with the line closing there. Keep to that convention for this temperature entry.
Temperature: 20 °F
